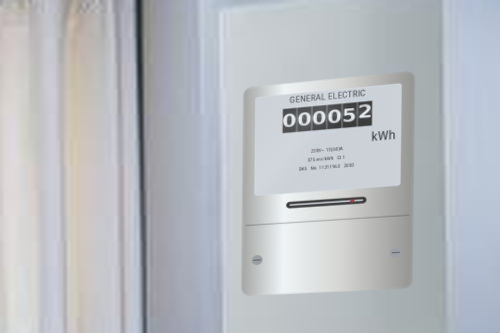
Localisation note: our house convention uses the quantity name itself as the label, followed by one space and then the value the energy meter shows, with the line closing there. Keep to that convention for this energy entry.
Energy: 52 kWh
